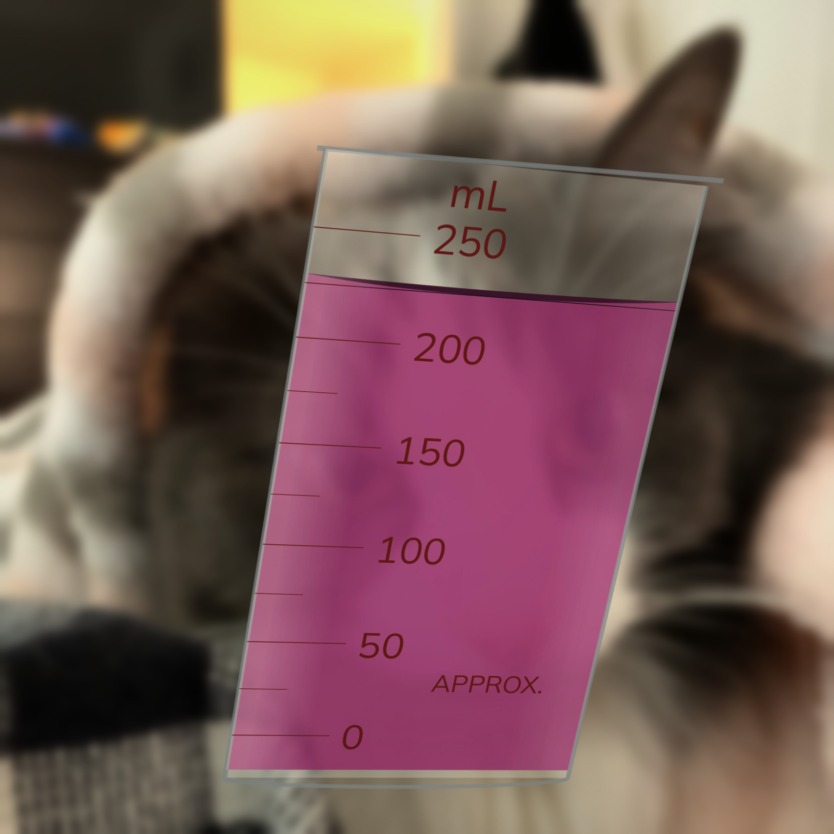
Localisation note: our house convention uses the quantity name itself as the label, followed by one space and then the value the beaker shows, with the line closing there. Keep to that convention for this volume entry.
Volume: 225 mL
